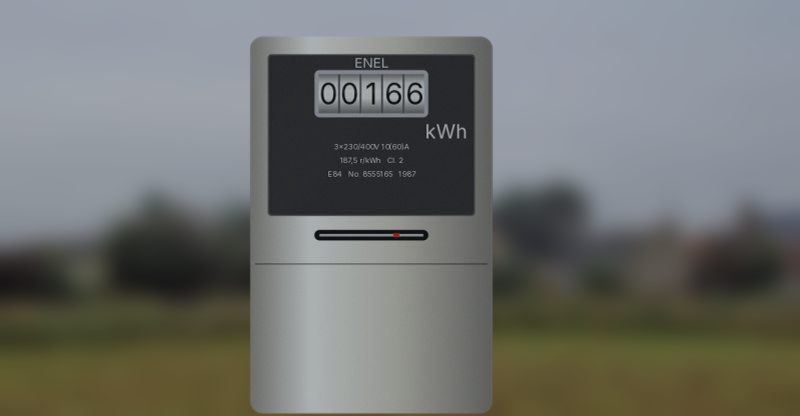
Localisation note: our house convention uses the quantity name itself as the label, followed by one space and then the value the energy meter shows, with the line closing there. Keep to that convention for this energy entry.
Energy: 166 kWh
